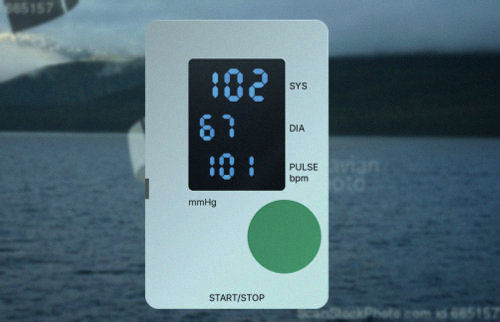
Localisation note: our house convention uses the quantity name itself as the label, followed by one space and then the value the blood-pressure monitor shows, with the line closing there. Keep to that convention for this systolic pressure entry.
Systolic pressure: 102 mmHg
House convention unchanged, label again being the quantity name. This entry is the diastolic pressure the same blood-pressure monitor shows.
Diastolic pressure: 67 mmHg
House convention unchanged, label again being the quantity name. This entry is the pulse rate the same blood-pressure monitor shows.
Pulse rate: 101 bpm
